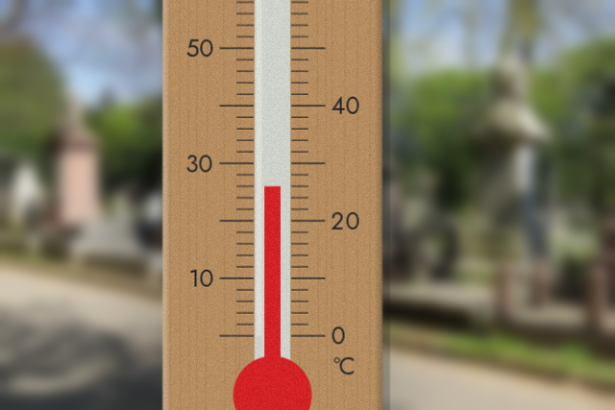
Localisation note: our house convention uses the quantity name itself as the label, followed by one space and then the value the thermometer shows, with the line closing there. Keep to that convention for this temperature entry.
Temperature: 26 °C
